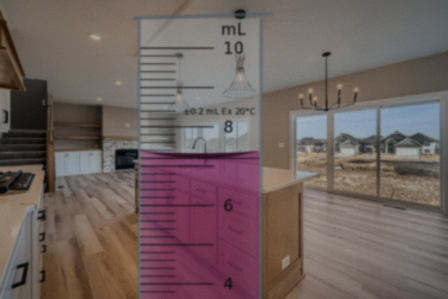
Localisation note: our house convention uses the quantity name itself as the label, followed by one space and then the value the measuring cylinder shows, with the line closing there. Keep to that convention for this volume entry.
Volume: 7.2 mL
